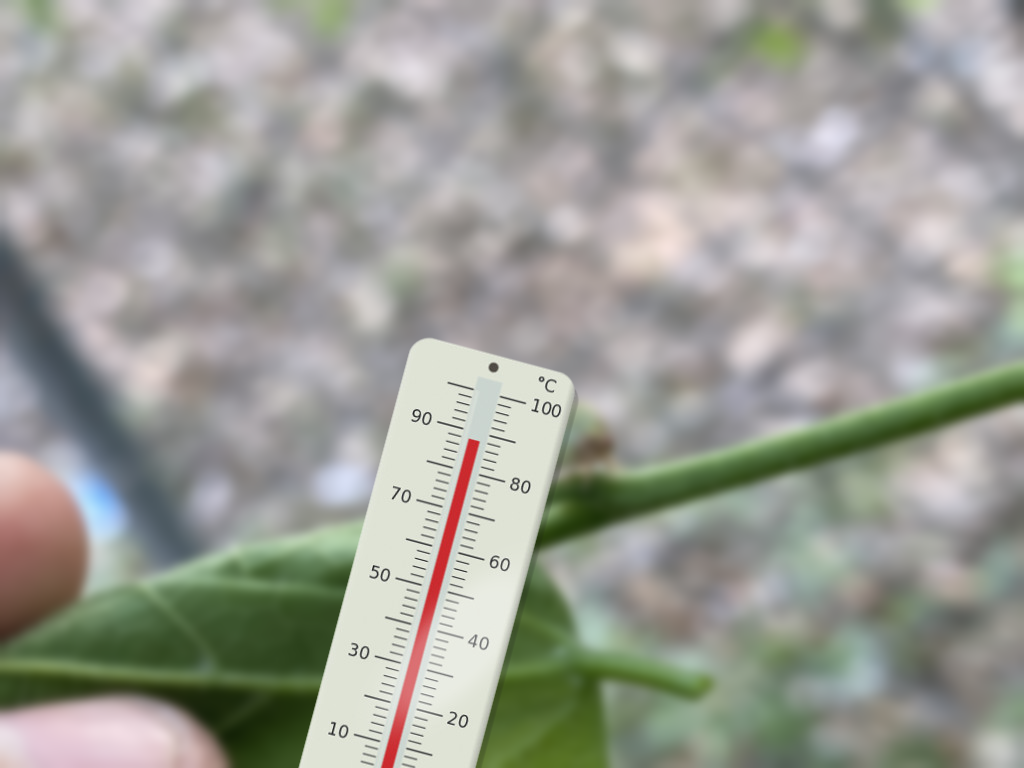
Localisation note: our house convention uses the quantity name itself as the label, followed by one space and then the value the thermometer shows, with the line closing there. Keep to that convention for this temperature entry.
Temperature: 88 °C
